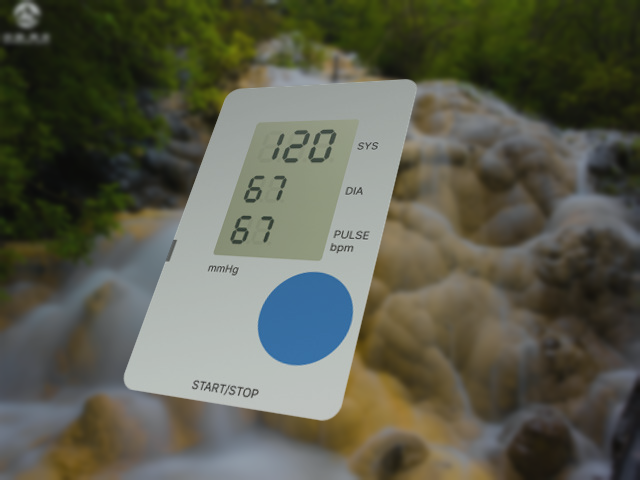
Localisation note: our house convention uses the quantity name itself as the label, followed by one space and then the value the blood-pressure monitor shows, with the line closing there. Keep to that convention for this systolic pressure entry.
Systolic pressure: 120 mmHg
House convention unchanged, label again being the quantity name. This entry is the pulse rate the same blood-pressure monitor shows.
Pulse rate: 67 bpm
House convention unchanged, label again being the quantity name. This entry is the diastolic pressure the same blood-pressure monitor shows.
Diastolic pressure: 67 mmHg
